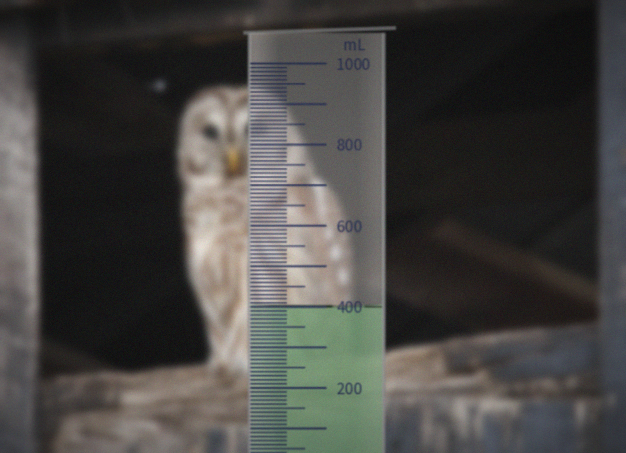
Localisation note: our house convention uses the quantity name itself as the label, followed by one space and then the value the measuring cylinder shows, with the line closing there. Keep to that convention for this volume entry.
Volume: 400 mL
